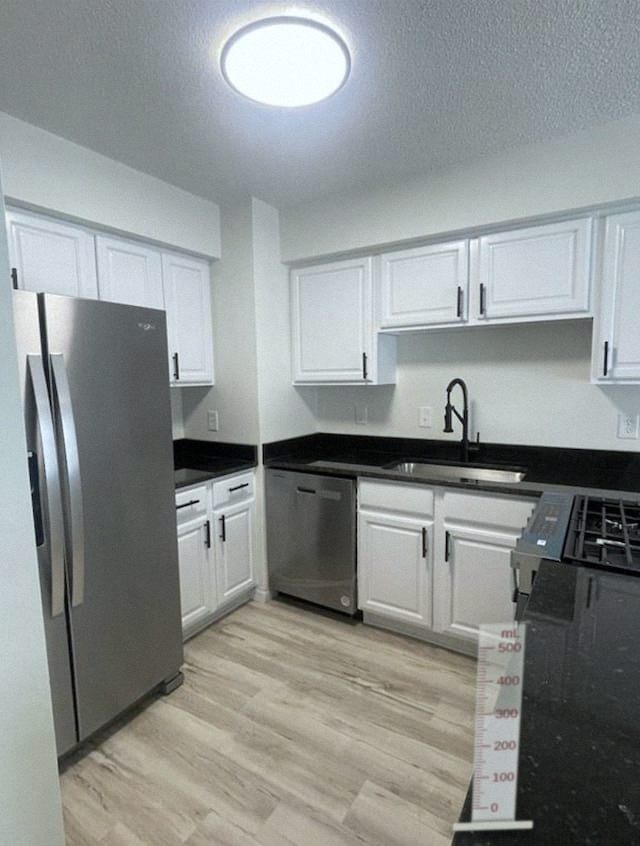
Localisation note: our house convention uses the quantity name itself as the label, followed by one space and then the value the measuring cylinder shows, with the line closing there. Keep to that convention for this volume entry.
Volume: 300 mL
